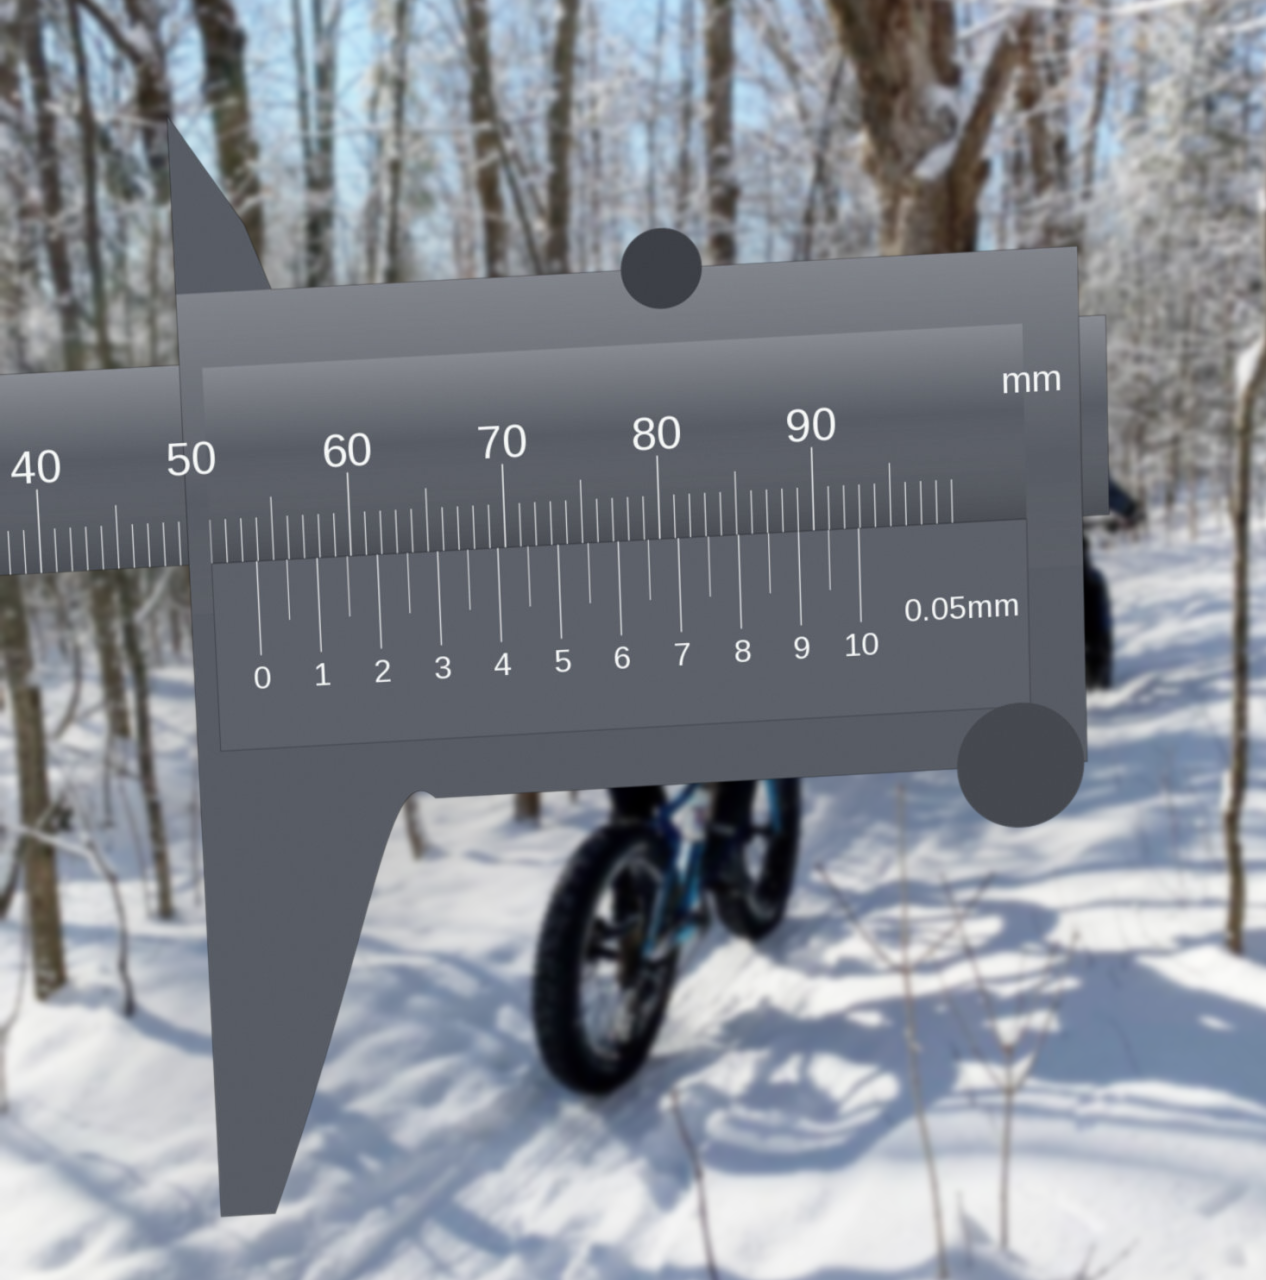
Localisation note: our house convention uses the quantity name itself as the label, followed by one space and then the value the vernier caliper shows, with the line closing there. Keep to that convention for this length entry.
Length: 53.9 mm
